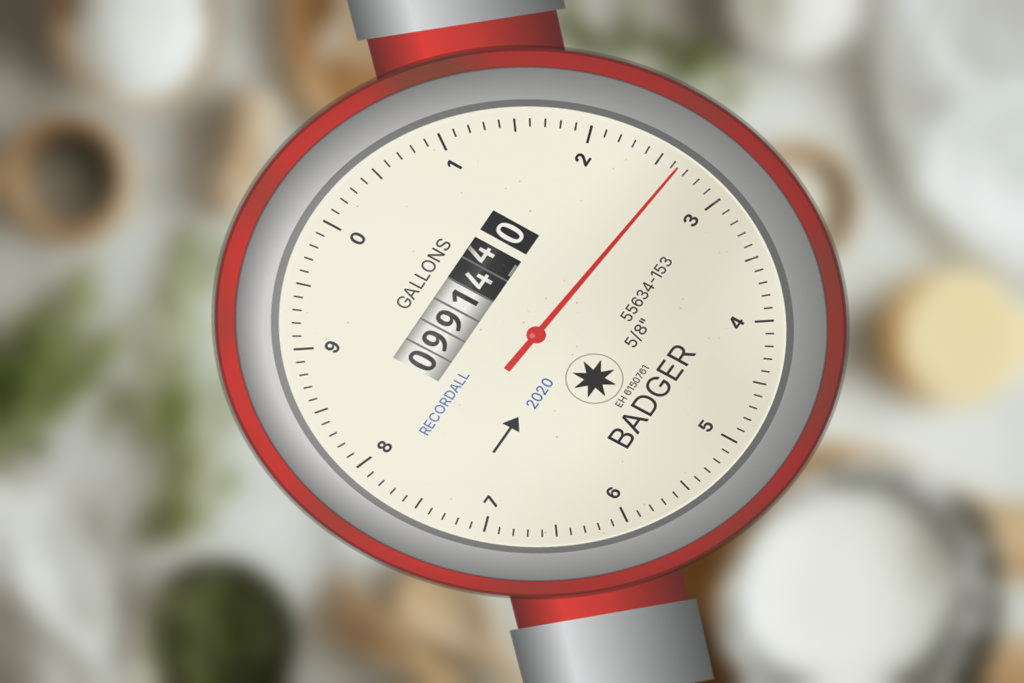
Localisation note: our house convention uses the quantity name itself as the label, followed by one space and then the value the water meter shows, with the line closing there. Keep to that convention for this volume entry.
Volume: 991442.6 gal
